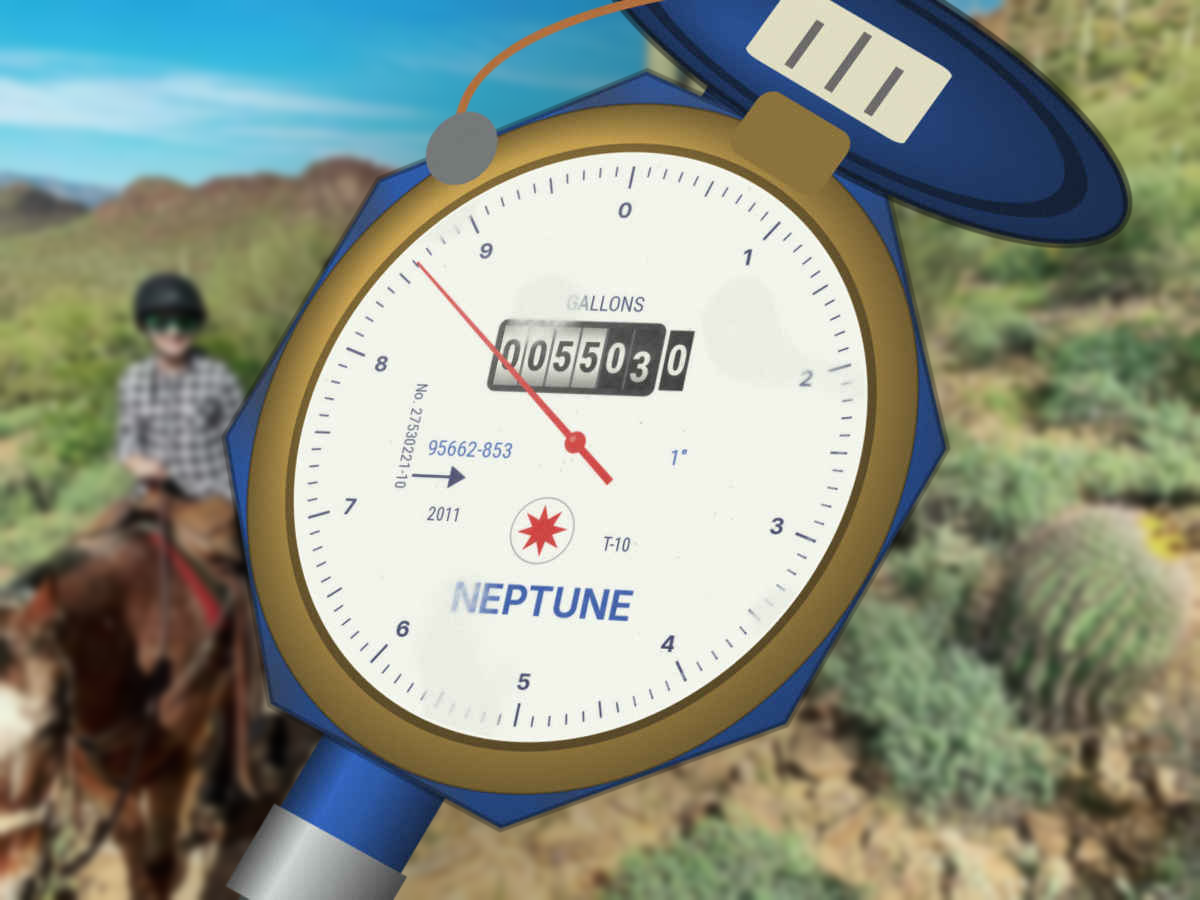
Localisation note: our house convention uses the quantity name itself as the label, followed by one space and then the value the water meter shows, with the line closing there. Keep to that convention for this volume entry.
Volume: 55028.6 gal
